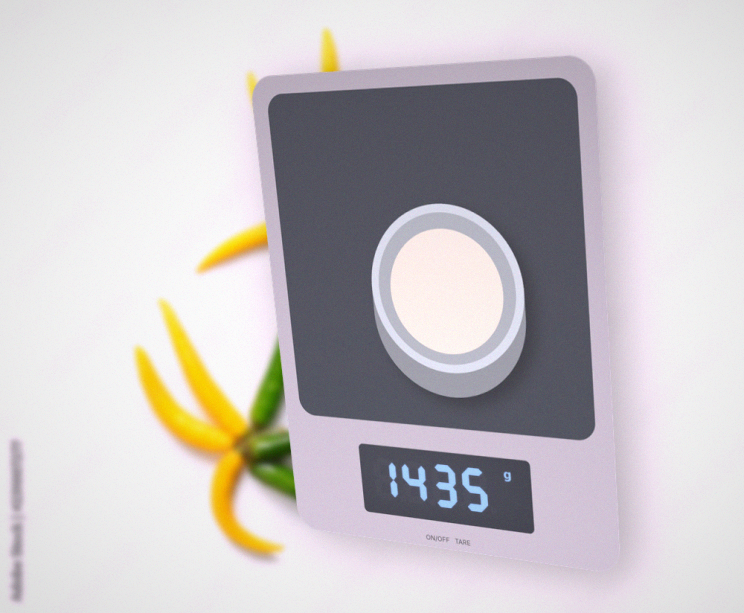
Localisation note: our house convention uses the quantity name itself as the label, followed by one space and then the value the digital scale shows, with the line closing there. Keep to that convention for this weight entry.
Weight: 1435 g
